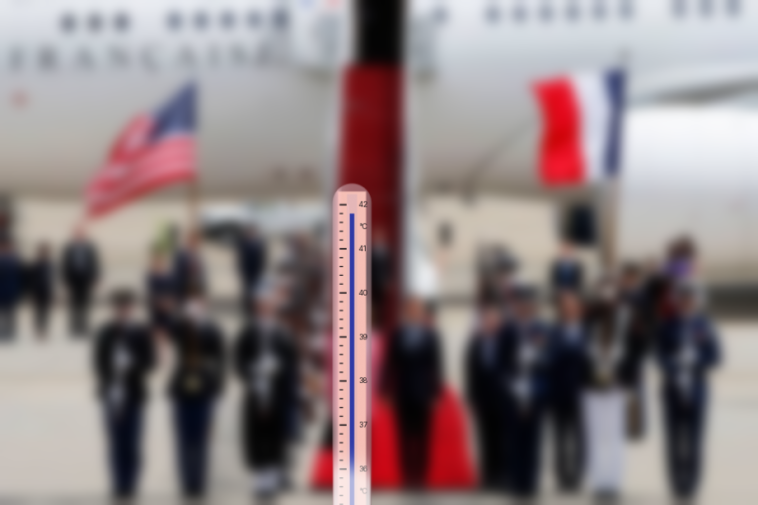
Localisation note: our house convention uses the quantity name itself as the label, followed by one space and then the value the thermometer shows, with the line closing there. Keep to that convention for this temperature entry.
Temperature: 41.8 °C
